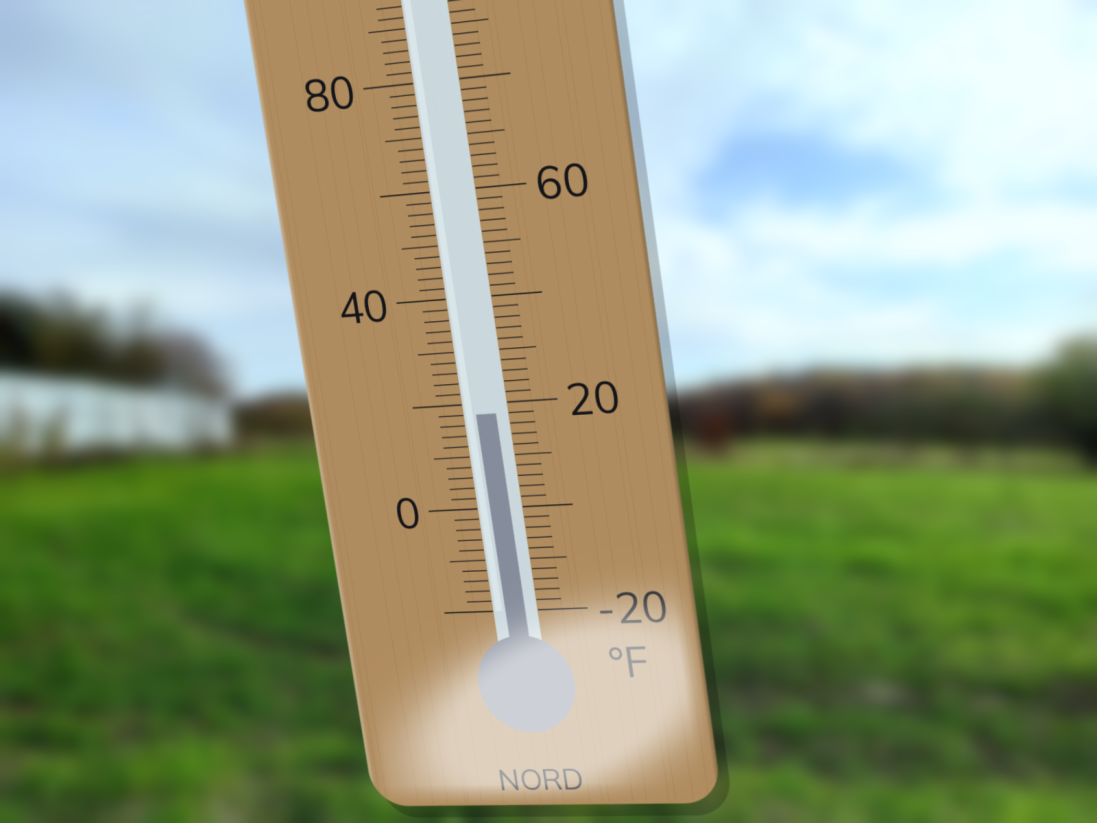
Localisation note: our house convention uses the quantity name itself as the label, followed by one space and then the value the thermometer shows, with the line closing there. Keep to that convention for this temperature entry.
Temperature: 18 °F
